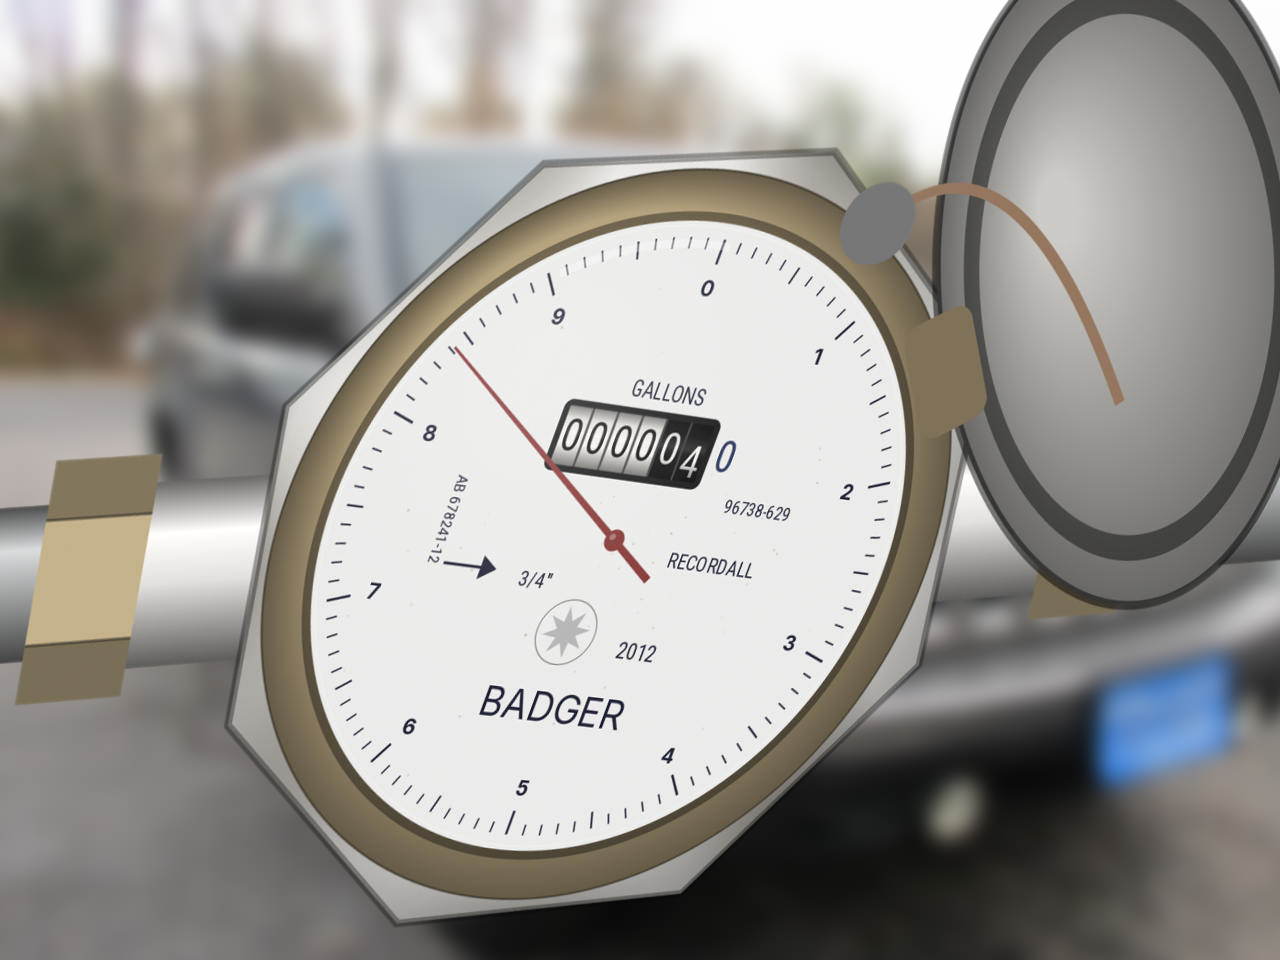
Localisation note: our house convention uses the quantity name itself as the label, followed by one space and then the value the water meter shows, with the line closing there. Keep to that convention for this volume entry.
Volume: 38.4 gal
